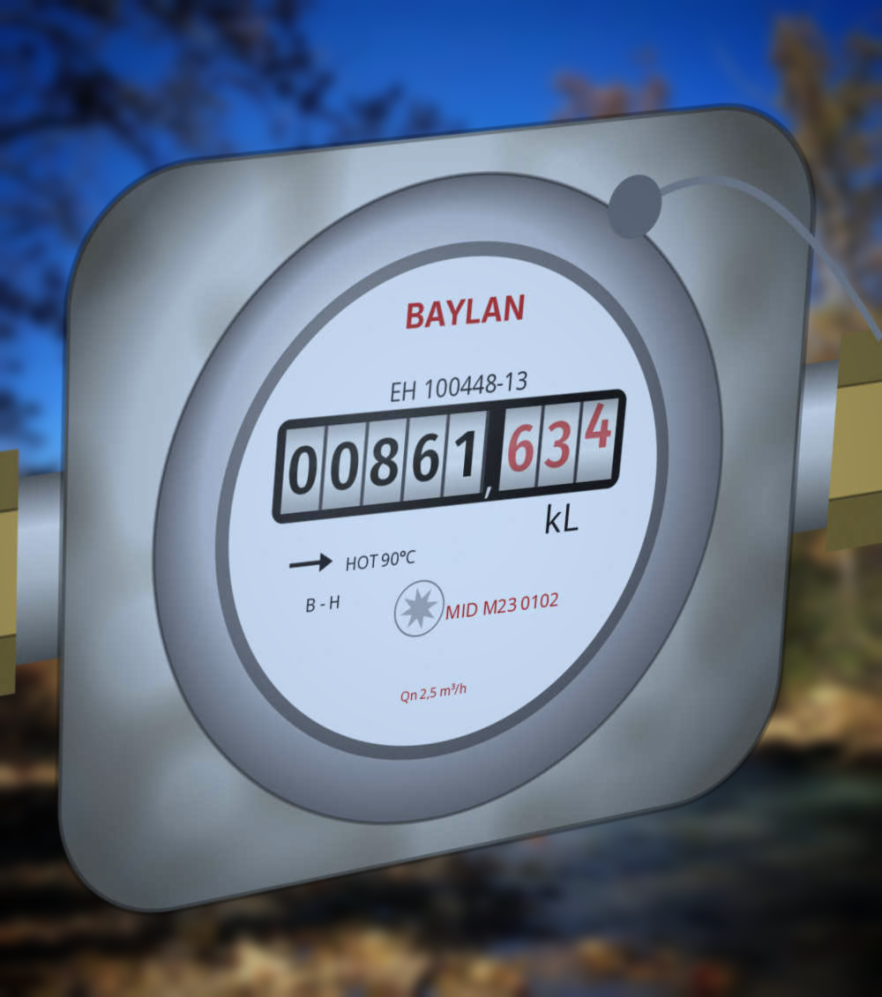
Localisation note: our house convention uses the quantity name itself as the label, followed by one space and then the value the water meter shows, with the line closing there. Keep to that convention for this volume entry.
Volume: 861.634 kL
